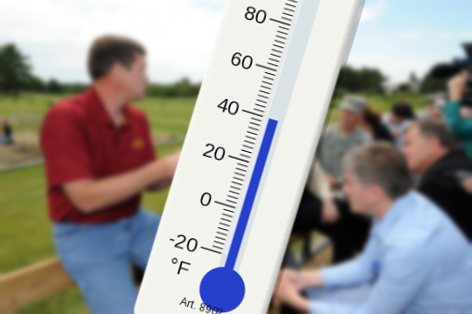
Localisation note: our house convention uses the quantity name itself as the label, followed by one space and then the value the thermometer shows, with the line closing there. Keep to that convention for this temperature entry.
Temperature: 40 °F
